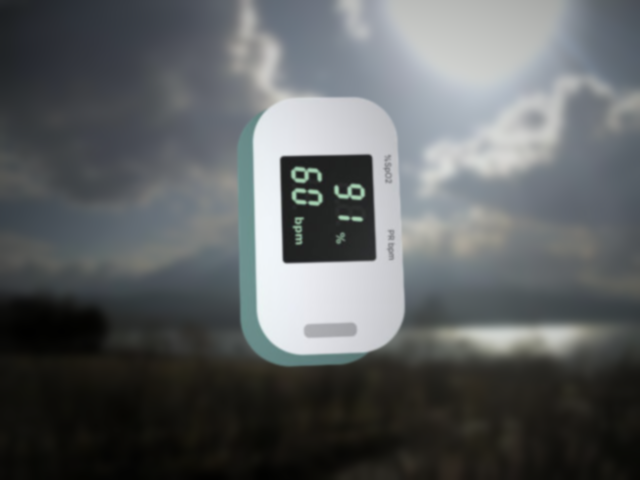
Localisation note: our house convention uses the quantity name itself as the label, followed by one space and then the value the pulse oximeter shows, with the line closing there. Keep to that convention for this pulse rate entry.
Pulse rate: 60 bpm
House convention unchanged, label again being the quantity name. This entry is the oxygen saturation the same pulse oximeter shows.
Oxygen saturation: 91 %
